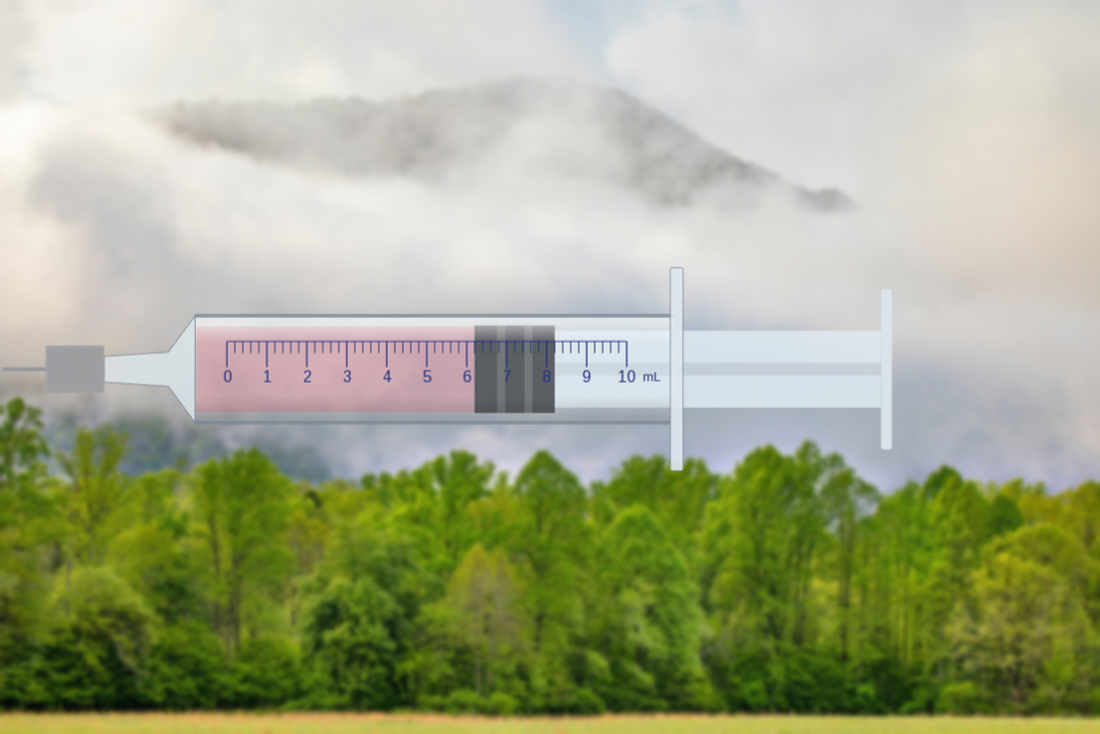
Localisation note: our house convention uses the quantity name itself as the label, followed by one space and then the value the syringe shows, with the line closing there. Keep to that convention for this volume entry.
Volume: 6.2 mL
